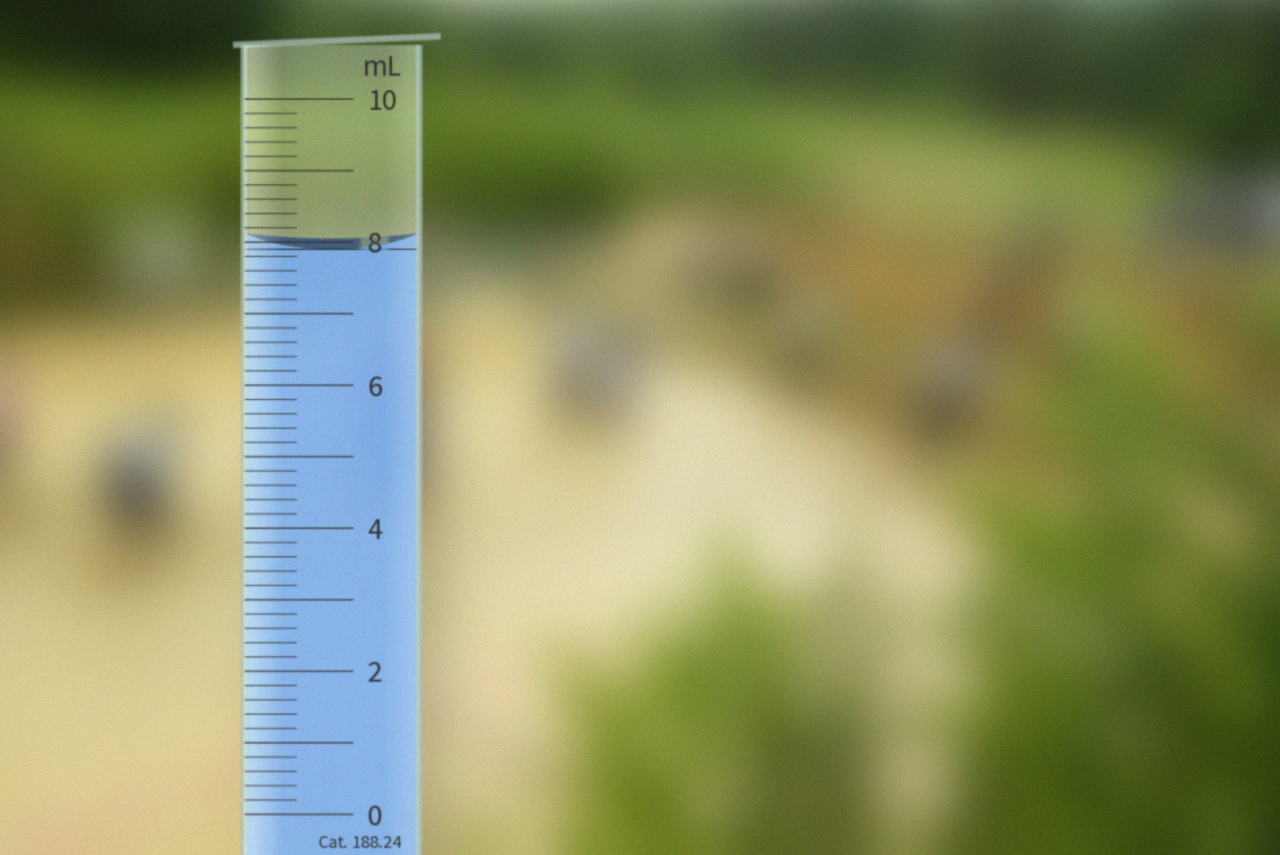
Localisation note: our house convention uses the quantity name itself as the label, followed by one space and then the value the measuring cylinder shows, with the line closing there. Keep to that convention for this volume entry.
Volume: 7.9 mL
